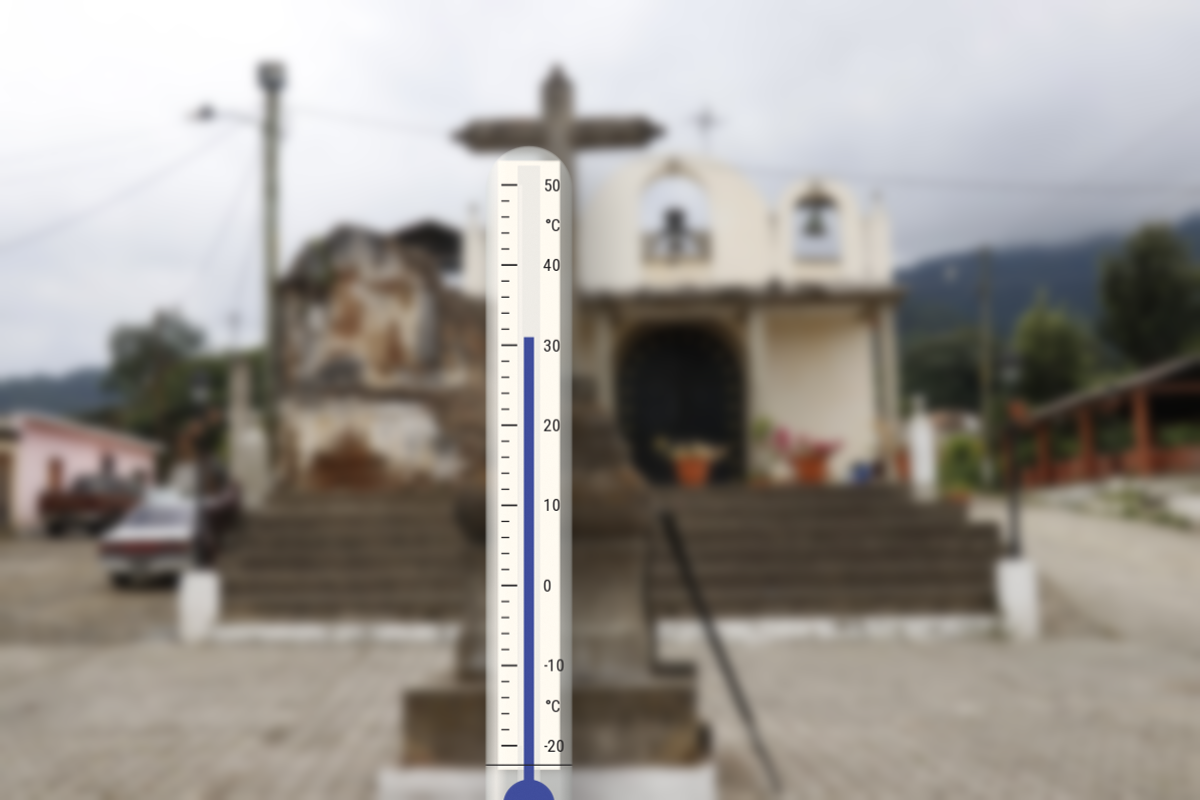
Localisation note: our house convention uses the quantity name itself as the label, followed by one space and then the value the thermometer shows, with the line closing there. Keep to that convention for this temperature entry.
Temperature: 31 °C
